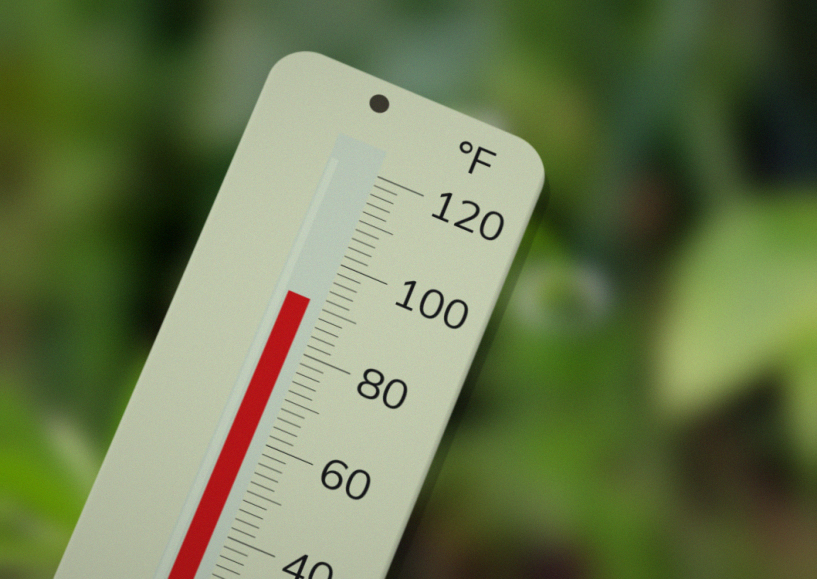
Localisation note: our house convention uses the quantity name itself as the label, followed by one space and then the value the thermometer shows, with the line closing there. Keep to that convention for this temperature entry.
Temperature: 91 °F
